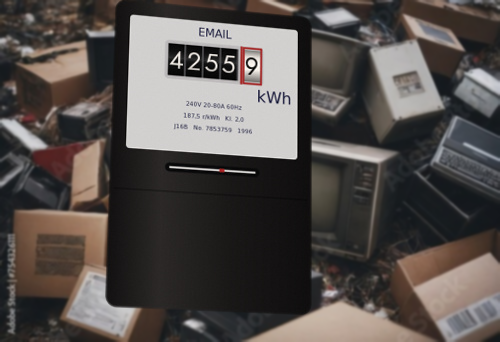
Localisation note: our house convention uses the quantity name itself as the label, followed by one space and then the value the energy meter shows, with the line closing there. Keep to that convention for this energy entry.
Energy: 4255.9 kWh
